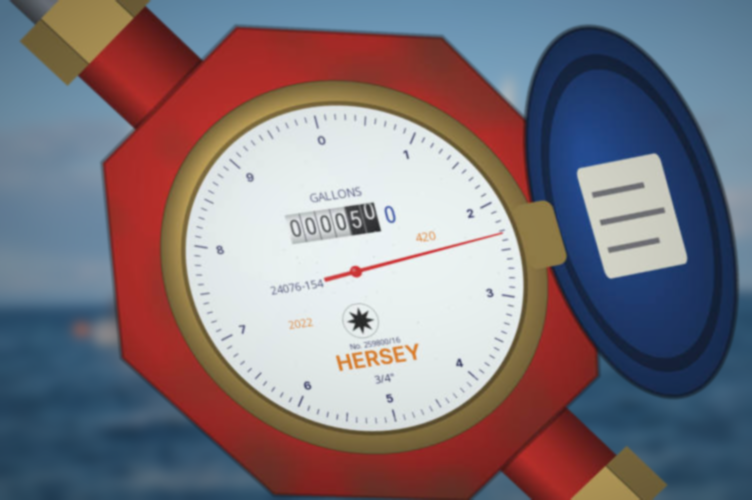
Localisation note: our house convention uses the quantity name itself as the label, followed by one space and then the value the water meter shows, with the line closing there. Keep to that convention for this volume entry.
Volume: 502.3 gal
